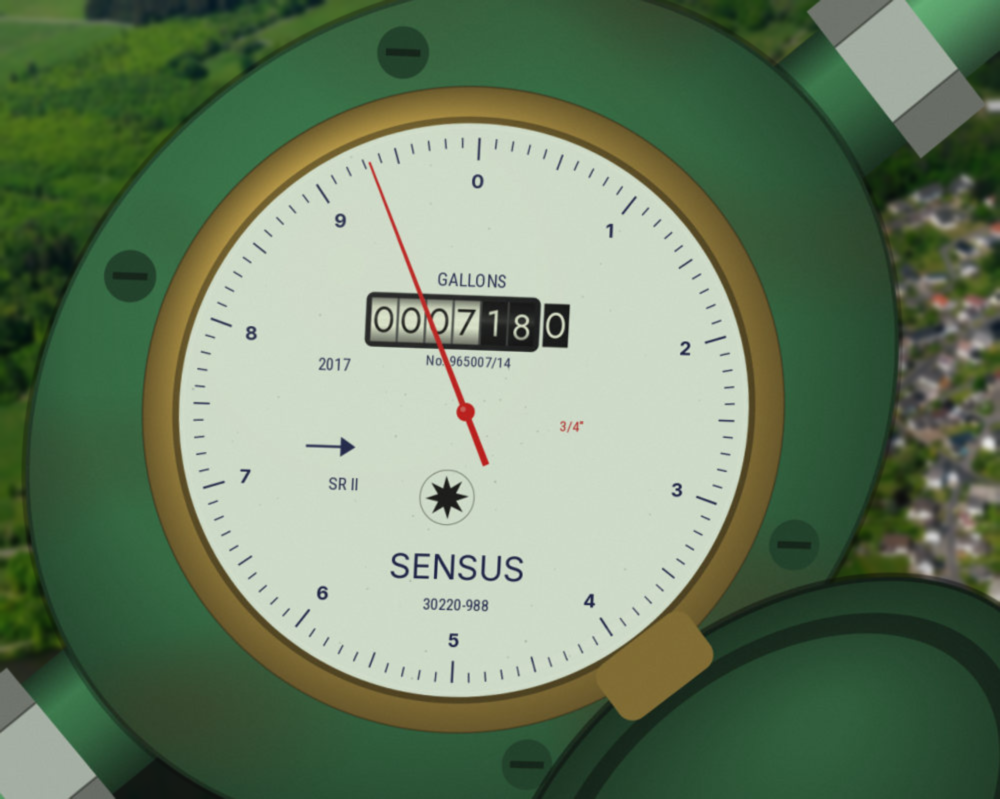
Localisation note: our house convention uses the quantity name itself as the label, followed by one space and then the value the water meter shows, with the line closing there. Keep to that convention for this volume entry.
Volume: 7179.3 gal
